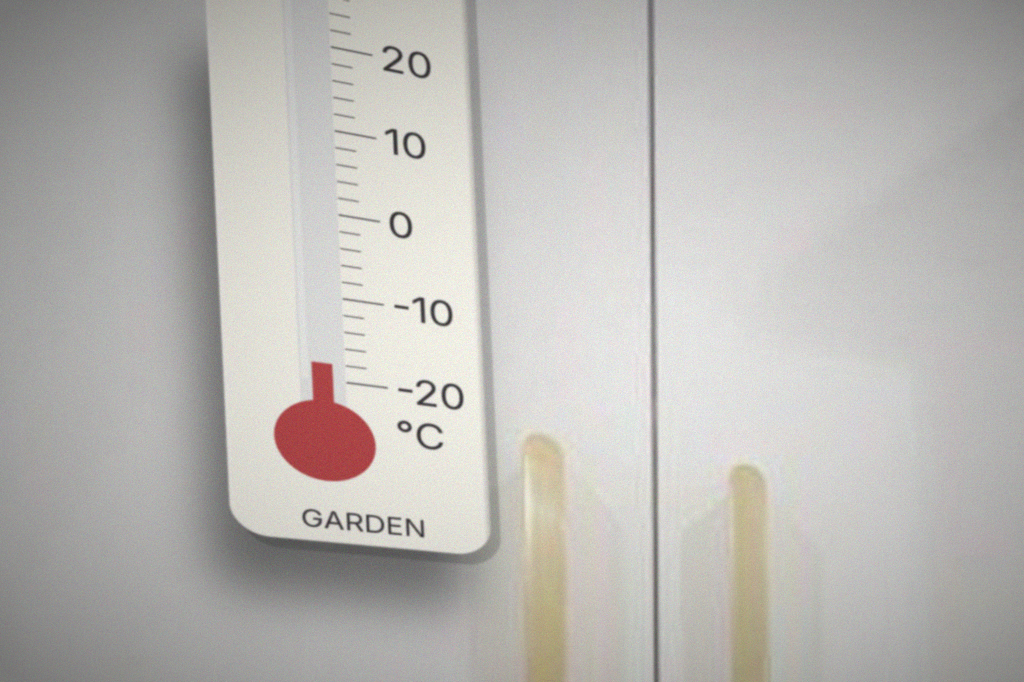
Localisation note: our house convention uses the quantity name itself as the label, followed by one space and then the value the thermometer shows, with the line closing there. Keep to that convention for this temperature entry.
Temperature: -18 °C
